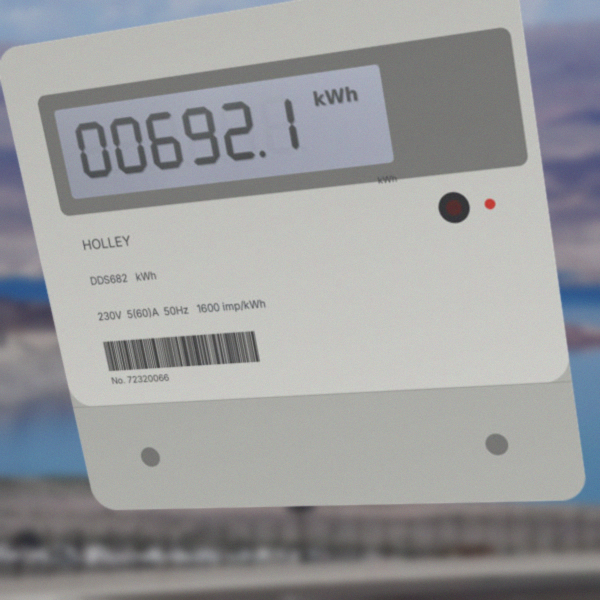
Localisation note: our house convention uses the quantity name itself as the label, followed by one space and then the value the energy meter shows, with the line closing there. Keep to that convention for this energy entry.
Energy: 692.1 kWh
